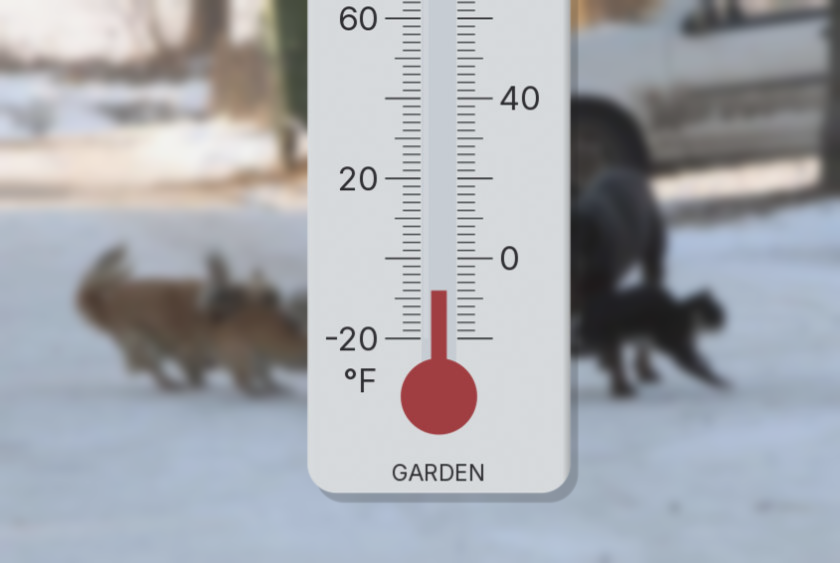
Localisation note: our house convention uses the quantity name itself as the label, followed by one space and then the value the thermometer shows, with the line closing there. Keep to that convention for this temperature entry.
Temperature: -8 °F
